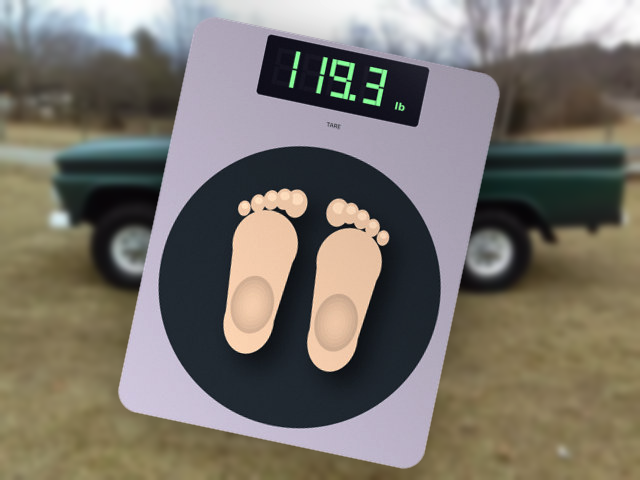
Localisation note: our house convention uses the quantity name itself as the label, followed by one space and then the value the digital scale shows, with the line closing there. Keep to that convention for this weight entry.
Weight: 119.3 lb
